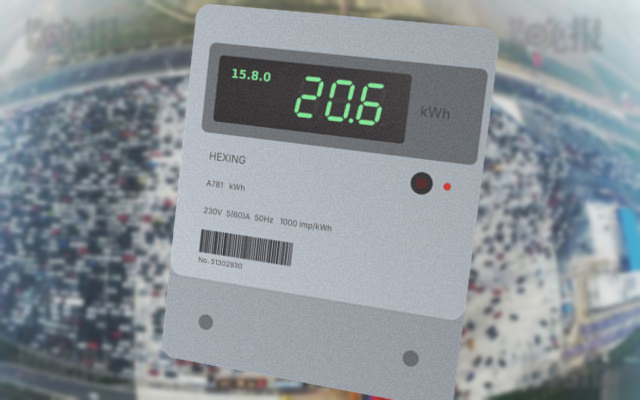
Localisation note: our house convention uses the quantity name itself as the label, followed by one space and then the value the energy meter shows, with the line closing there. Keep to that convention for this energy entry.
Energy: 20.6 kWh
